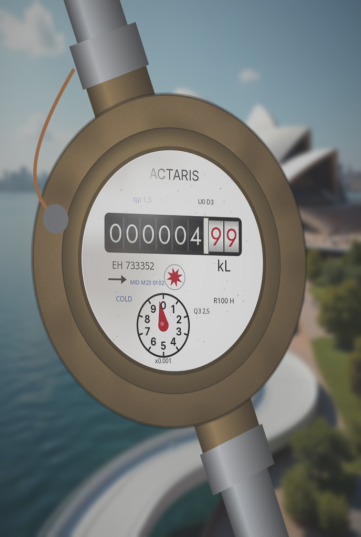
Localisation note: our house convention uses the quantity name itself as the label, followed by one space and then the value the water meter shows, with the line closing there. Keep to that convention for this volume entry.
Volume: 4.989 kL
